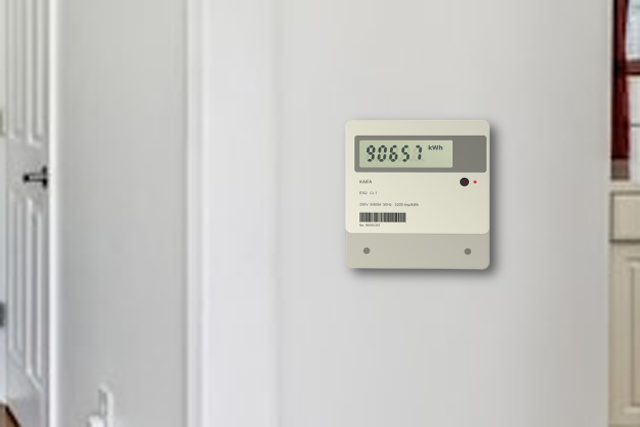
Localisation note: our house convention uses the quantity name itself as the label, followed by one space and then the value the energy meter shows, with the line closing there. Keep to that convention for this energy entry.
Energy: 90657 kWh
